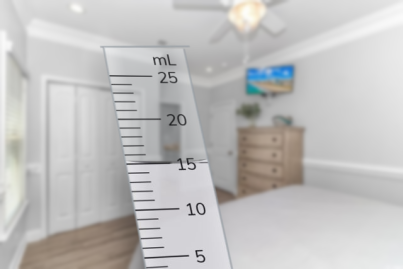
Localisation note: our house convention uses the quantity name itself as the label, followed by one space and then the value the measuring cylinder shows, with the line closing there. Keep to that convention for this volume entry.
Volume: 15 mL
